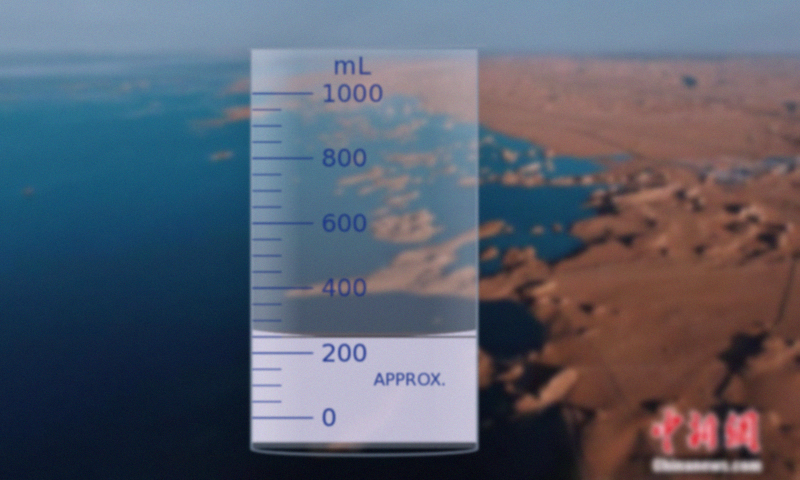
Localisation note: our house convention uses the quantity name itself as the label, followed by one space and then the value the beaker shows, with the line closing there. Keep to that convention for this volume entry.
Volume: 250 mL
